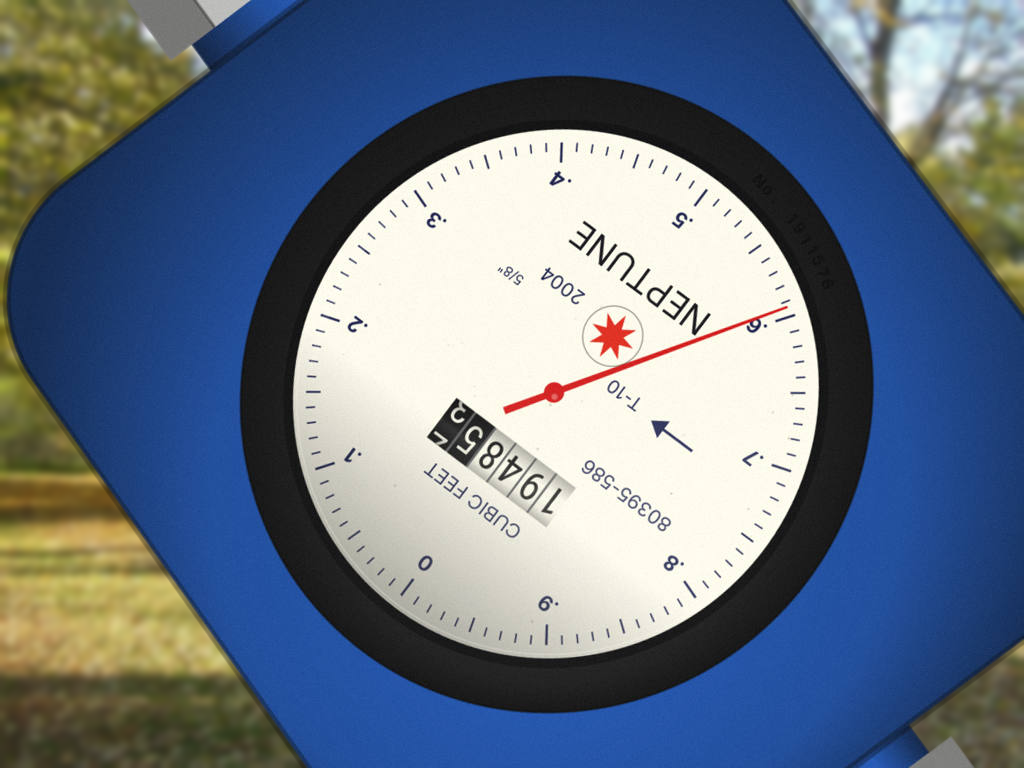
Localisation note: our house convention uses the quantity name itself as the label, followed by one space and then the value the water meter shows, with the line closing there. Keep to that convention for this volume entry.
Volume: 194852.59 ft³
